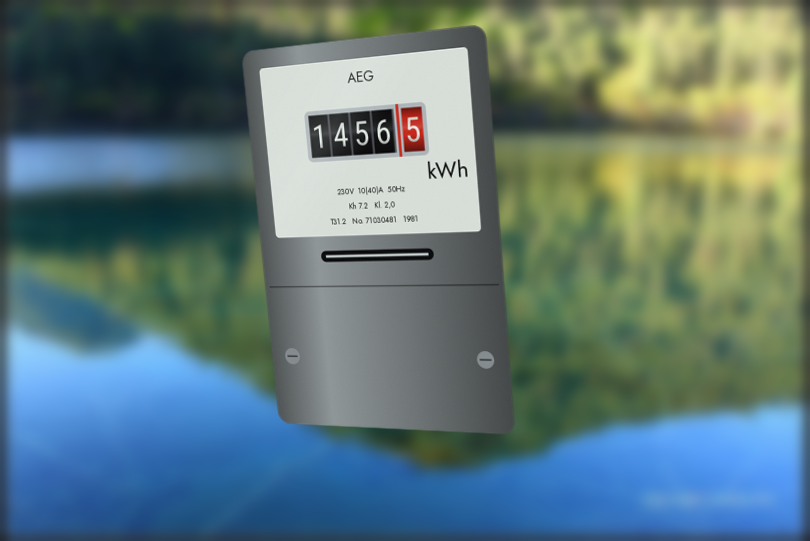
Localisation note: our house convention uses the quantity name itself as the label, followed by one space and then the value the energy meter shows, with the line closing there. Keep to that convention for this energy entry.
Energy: 1456.5 kWh
